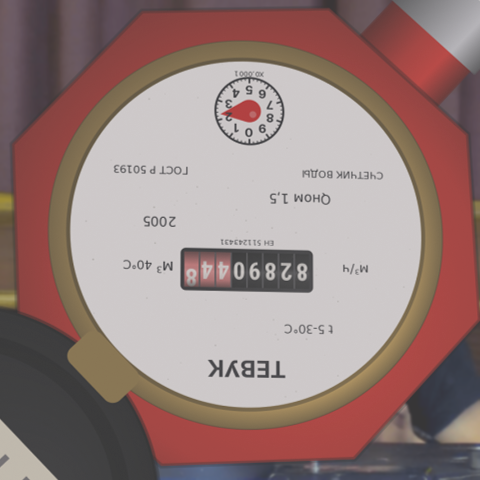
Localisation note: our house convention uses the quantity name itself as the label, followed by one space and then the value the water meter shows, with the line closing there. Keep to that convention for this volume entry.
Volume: 82890.4482 m³
